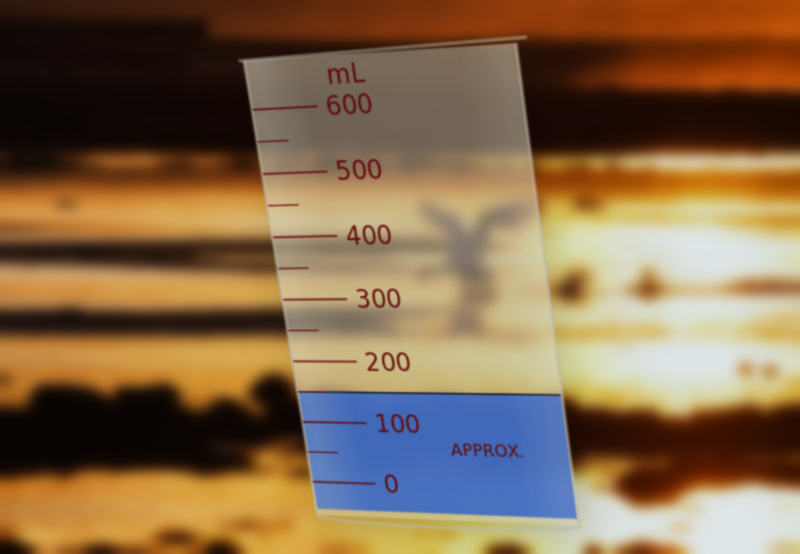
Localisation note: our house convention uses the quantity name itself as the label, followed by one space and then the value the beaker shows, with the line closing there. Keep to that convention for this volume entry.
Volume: 150 mL
